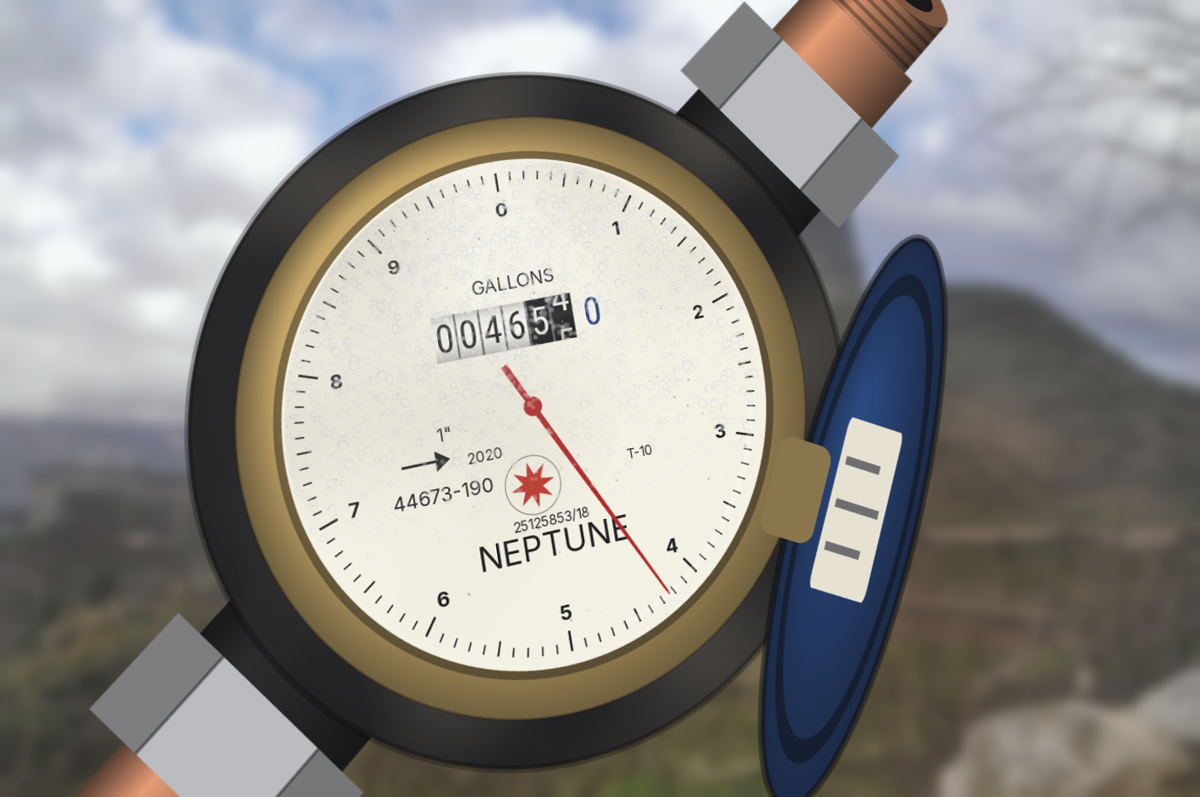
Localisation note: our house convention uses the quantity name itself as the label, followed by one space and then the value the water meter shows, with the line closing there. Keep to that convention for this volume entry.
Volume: 46544.2 gal
